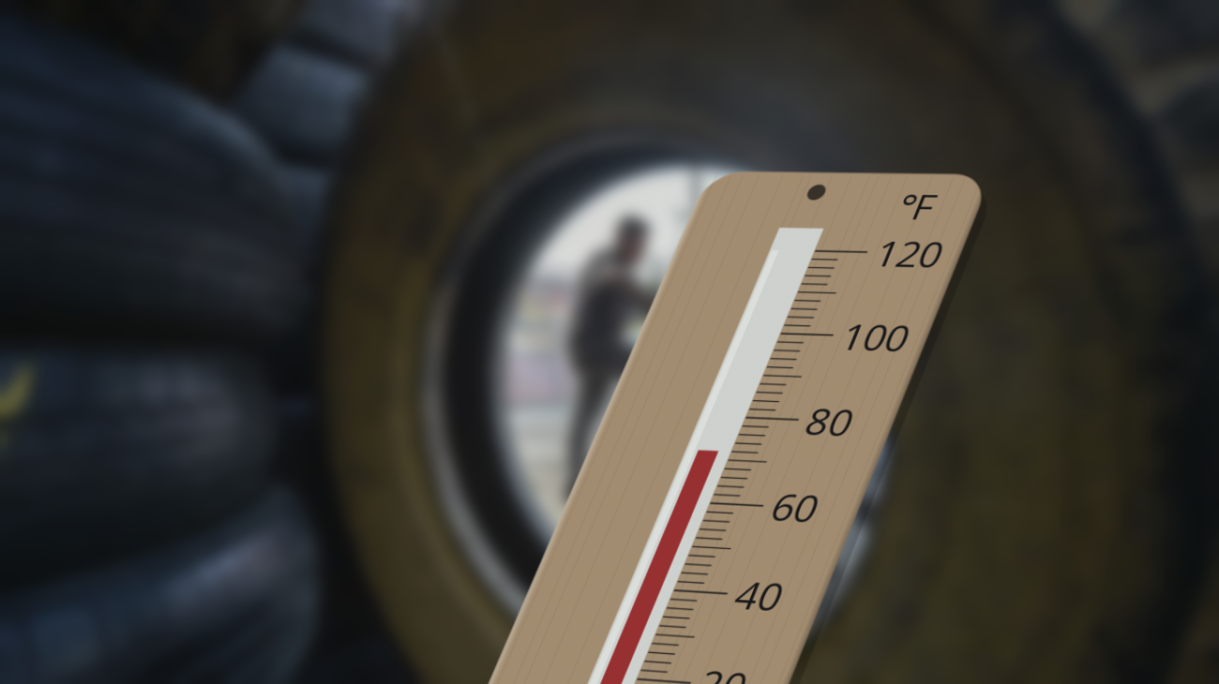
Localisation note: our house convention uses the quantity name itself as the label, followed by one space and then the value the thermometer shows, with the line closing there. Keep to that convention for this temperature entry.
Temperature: 72 °F
